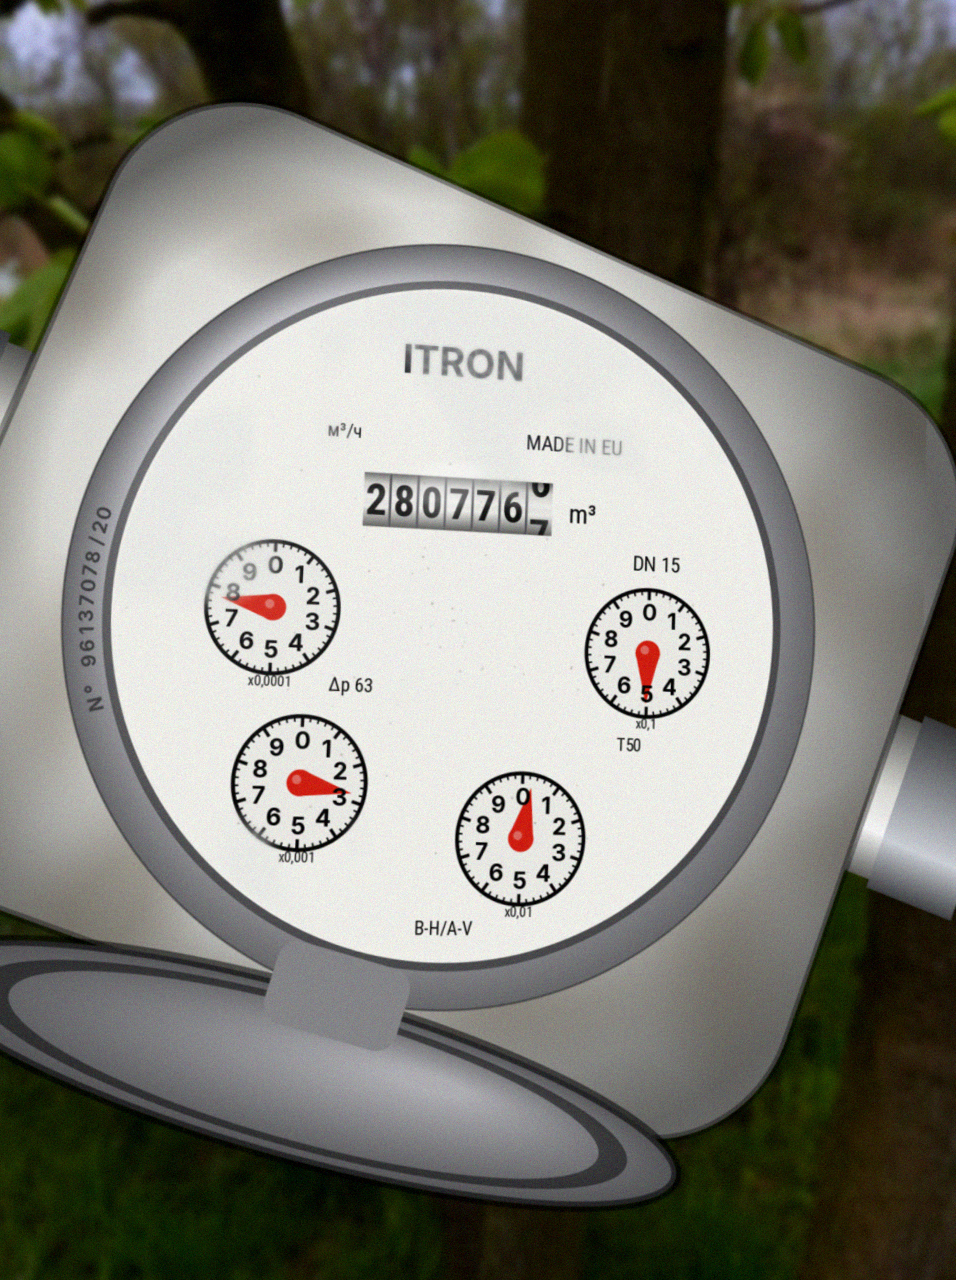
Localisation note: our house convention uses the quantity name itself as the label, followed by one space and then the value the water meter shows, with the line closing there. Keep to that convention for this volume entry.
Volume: 2807766.5027 m³
